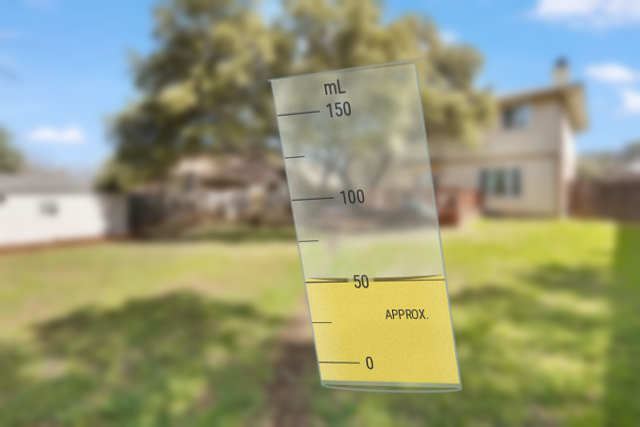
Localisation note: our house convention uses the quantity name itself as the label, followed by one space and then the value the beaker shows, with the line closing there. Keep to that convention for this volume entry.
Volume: 50 mL
